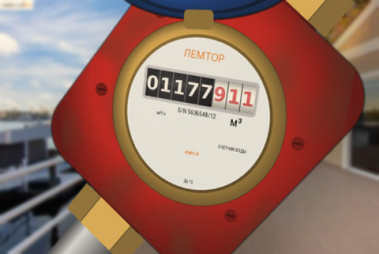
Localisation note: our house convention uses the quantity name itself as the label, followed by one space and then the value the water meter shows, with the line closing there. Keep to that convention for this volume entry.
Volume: 1177.911 m³
